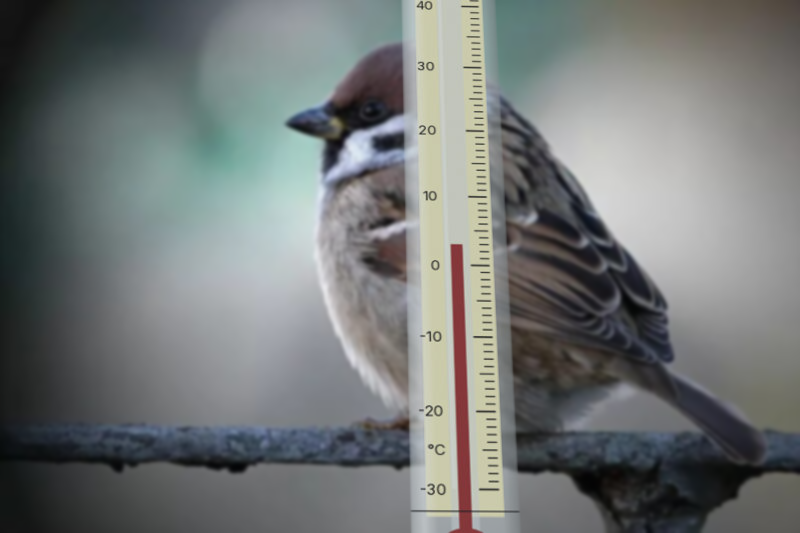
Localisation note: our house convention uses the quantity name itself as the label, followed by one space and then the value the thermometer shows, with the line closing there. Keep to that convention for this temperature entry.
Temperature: 3 °C
